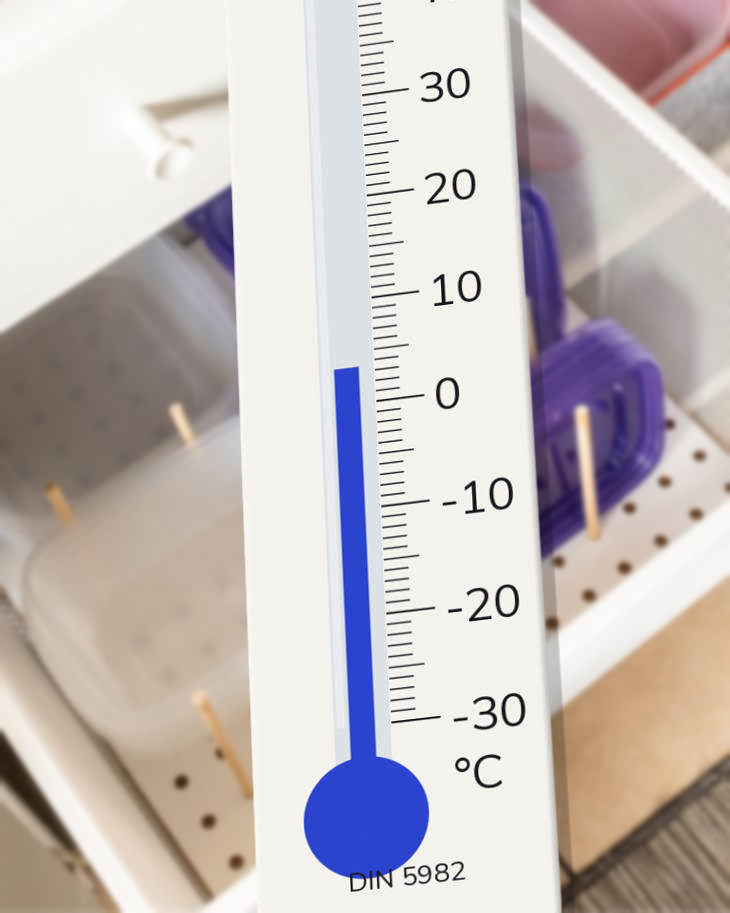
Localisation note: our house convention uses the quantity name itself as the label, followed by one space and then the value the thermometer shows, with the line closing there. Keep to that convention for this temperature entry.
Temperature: 3.5 °C
